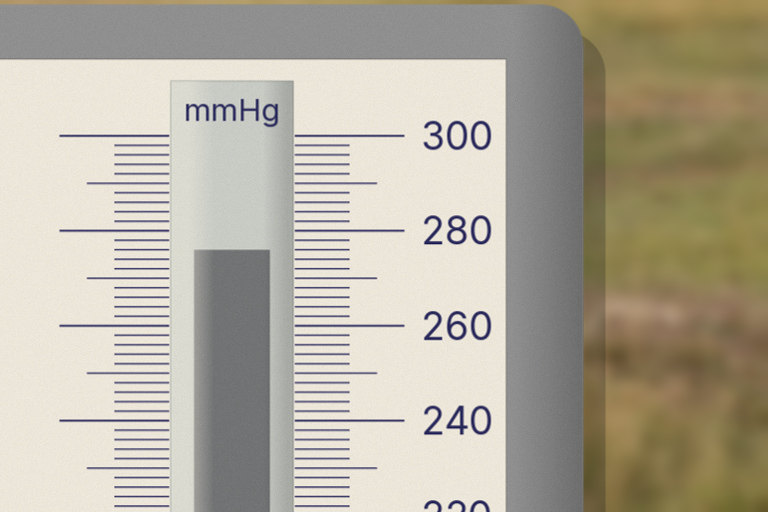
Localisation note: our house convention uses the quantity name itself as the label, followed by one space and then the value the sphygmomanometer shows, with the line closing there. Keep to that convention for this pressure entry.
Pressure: 276 mmHg
